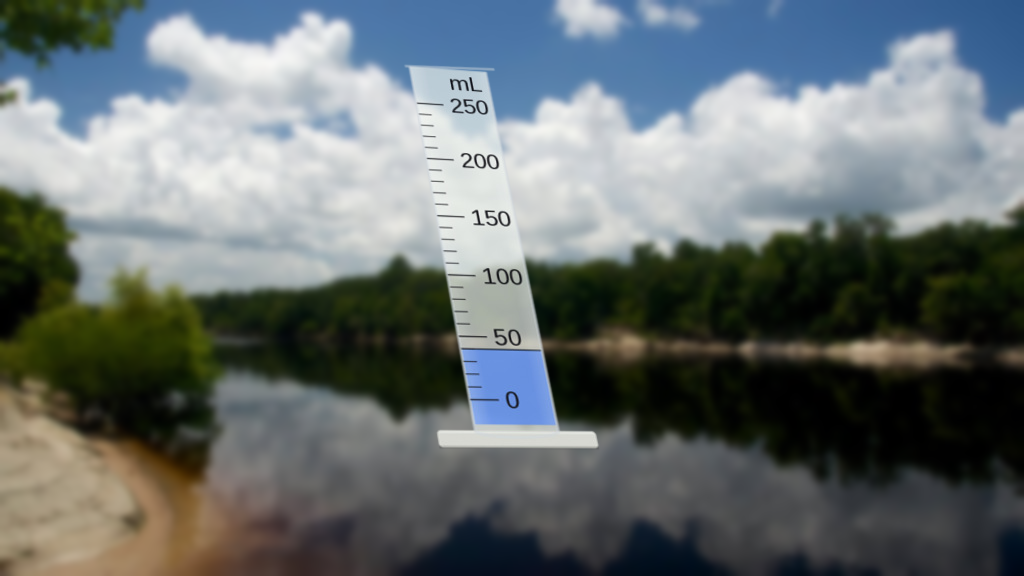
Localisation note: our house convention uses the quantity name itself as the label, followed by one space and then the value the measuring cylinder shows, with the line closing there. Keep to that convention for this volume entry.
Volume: 40 mL
